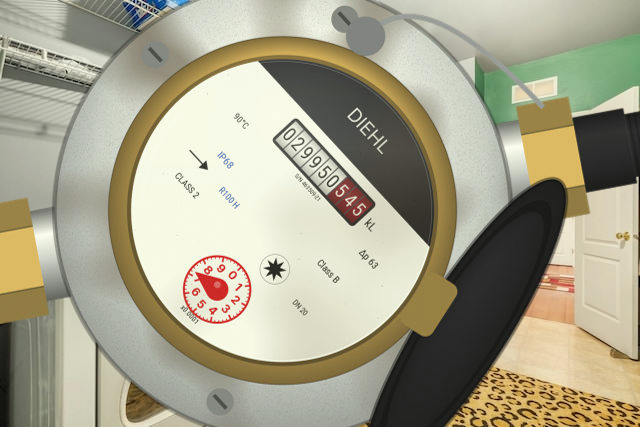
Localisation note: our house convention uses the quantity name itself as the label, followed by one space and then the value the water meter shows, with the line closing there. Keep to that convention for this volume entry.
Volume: 29950.5457 kL
